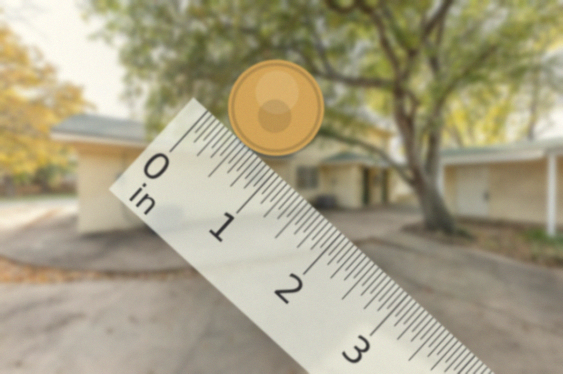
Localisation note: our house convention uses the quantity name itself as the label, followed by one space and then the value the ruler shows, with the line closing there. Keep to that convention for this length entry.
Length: 1.0625 in
